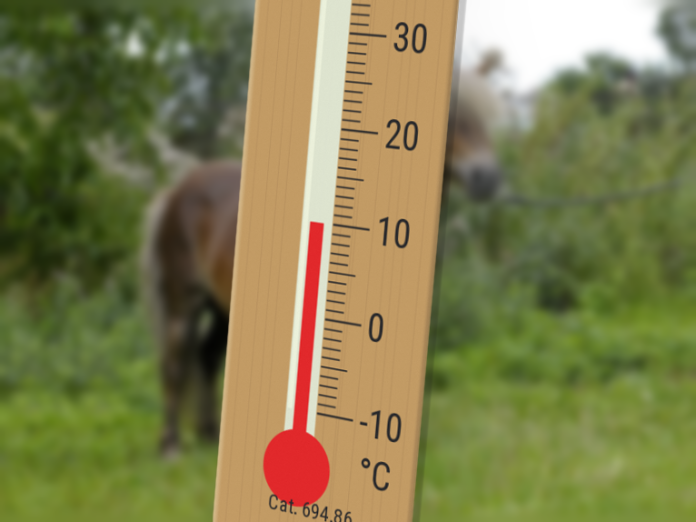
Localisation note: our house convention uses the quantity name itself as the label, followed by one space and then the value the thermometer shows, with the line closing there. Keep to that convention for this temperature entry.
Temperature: 10 °C
